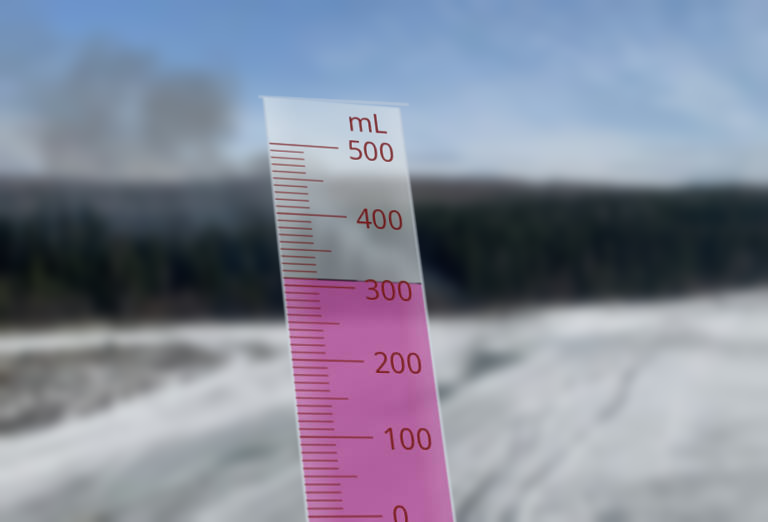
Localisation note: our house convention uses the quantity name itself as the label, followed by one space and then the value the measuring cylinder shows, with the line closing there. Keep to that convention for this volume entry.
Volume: 310 mL
